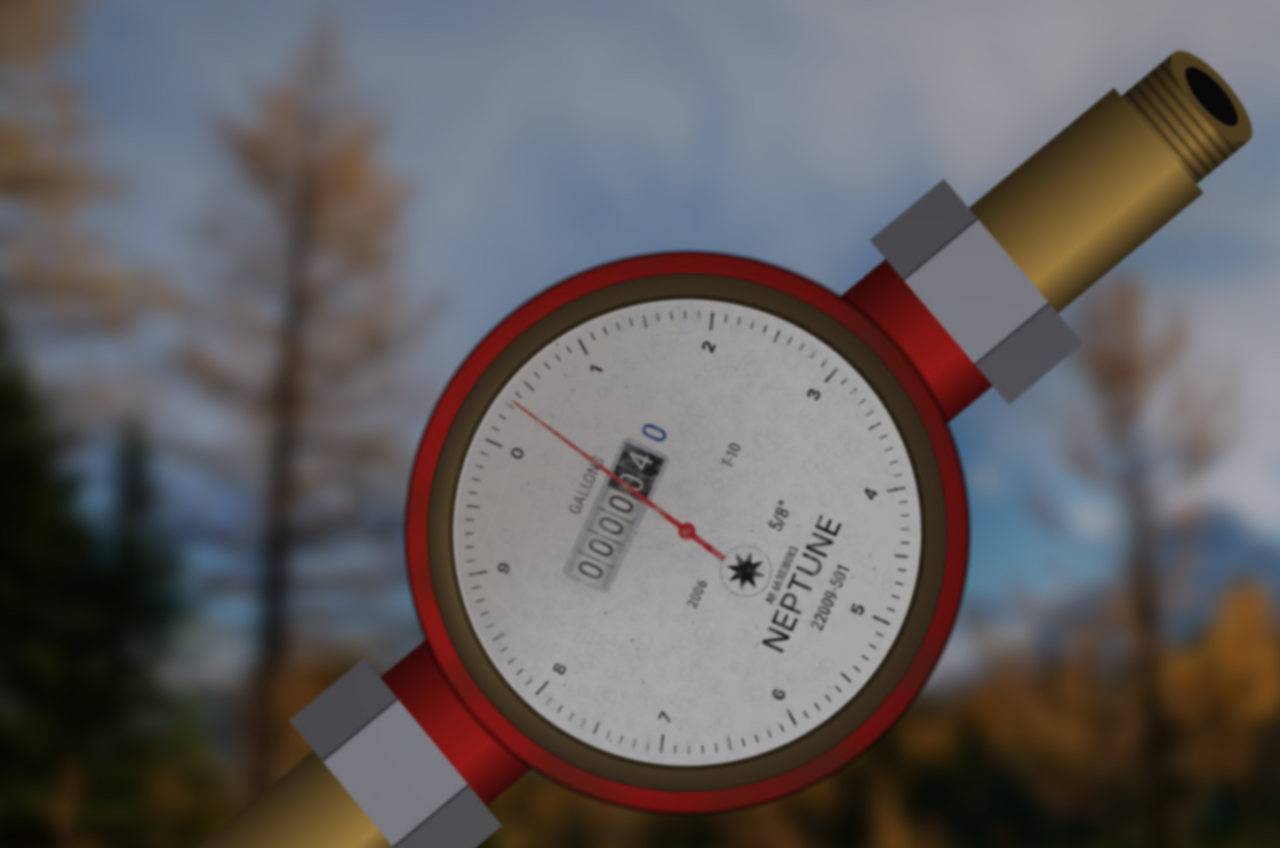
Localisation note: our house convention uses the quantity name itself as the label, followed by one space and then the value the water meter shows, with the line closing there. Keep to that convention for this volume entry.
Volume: 40.3 gal
